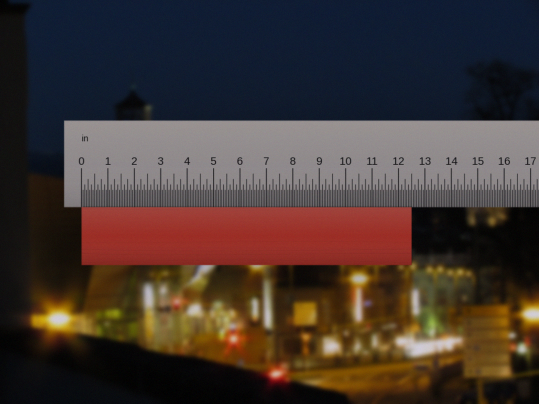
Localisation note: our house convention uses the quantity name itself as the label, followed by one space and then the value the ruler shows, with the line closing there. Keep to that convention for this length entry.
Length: 12.5 in
